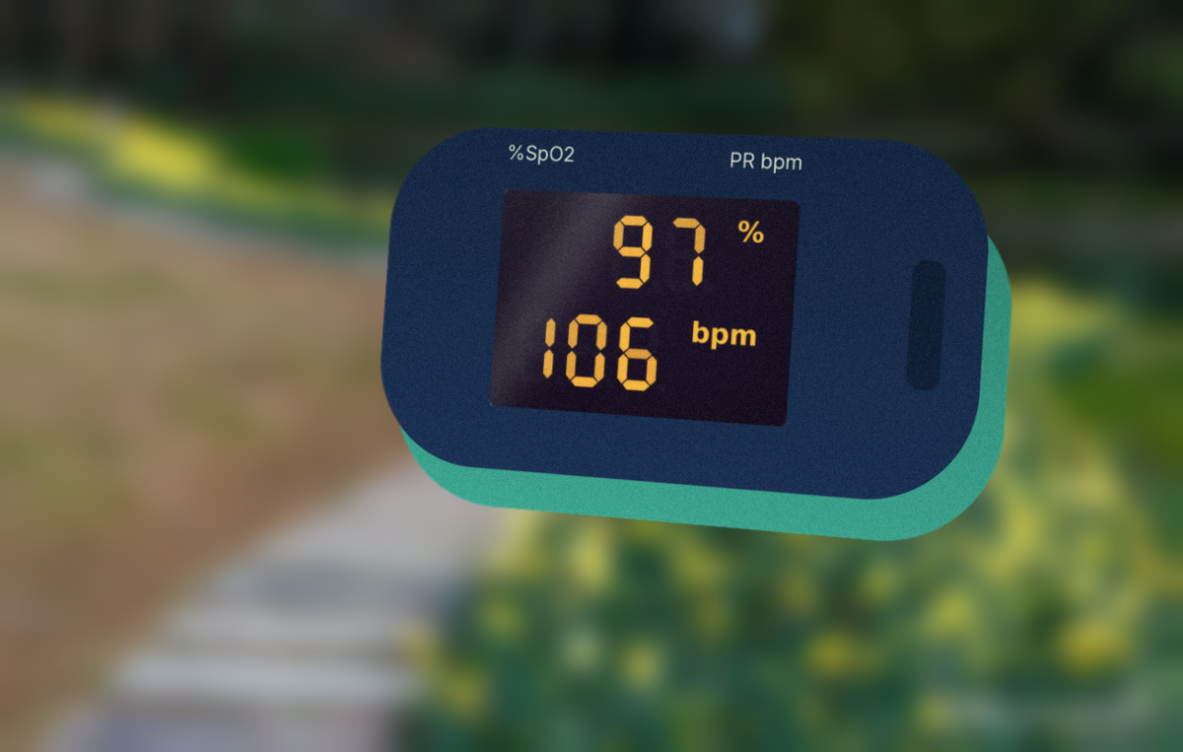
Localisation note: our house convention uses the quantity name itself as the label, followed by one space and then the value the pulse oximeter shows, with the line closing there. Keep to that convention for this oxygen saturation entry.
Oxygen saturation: 97 %
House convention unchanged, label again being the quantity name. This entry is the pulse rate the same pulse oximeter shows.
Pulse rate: 106 bpm
